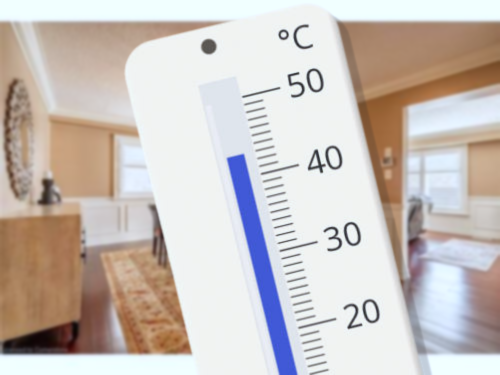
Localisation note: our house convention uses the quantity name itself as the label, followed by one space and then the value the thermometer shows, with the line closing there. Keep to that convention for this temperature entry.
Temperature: 43 °C
